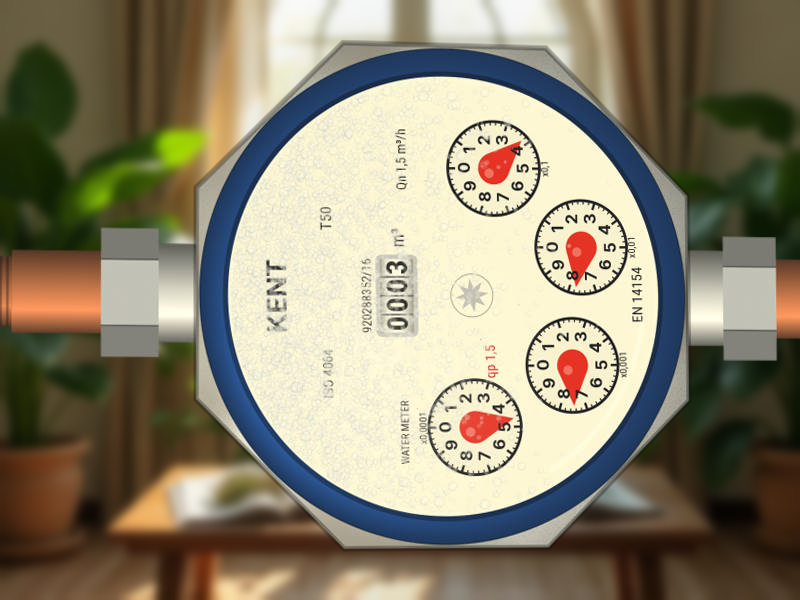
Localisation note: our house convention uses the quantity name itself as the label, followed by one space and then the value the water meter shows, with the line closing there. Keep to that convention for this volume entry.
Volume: 3.3774 m³
